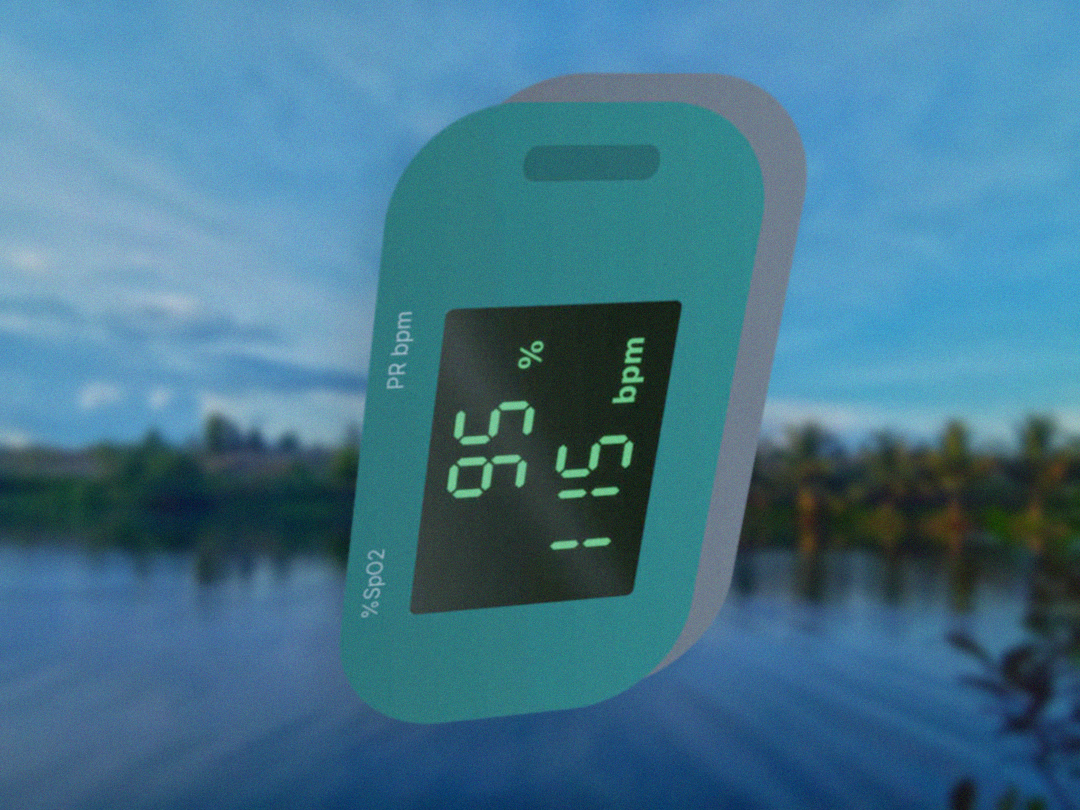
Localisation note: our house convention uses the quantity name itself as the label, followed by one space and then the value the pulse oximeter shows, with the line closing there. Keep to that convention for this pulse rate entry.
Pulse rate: 115 bpm
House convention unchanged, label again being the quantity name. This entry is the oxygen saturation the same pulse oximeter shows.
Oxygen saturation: 95 %
